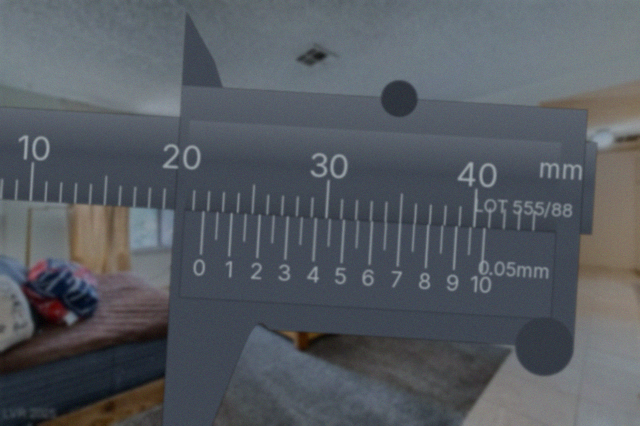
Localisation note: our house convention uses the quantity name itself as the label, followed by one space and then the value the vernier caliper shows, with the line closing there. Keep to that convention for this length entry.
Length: 21.7 mm
